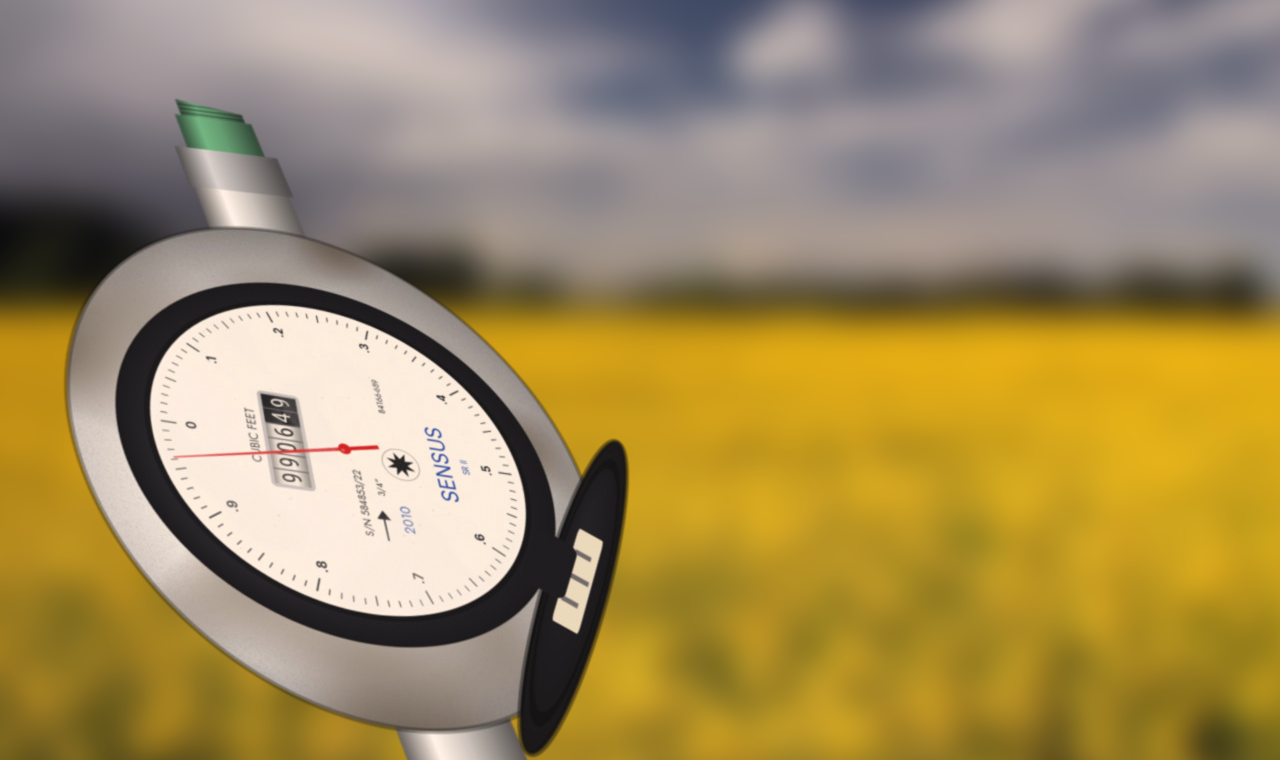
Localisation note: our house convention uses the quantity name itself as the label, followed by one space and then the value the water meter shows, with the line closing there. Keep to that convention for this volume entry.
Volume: 990648.96 ft³
